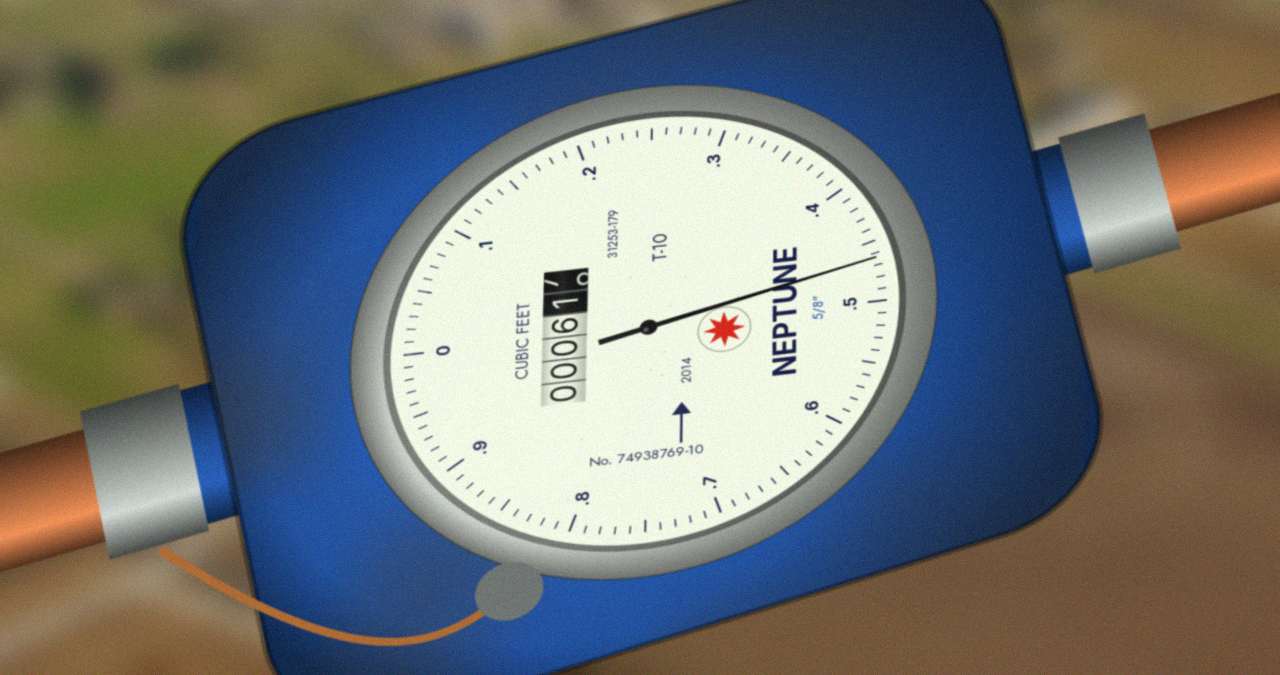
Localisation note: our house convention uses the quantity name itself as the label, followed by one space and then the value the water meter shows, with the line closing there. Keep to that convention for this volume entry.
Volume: 617.46 ft³
